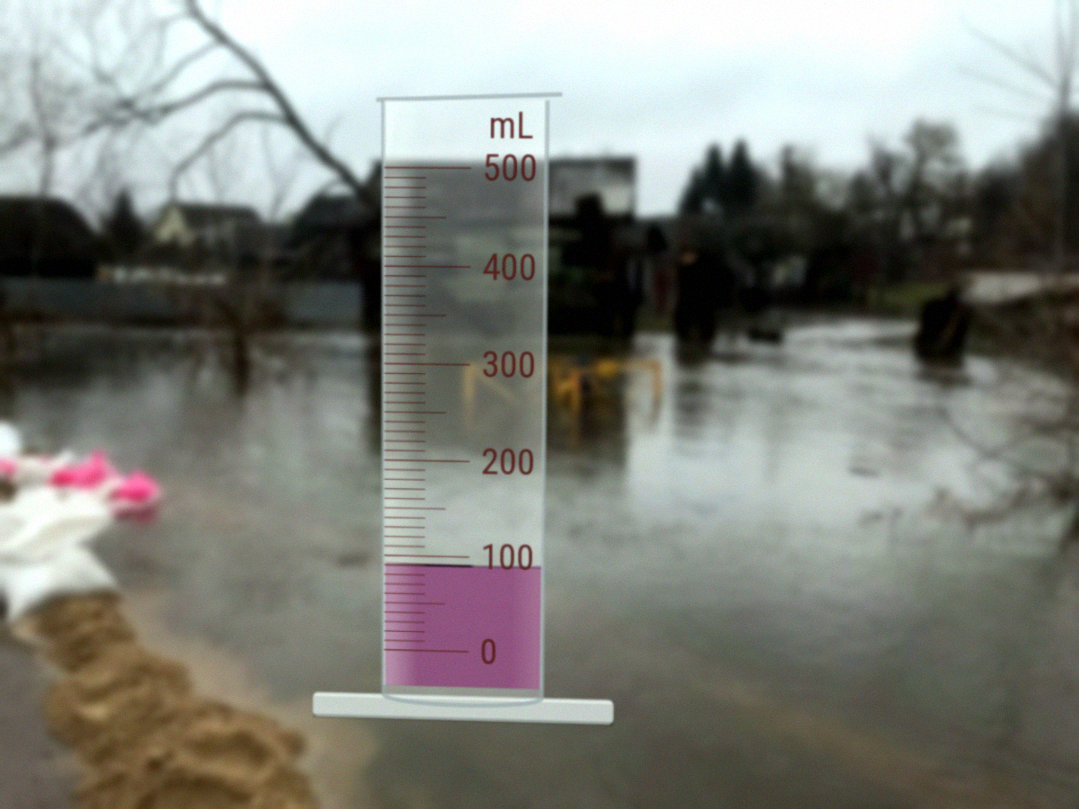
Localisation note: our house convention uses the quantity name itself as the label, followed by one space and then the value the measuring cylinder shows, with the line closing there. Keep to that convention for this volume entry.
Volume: 90 mL
